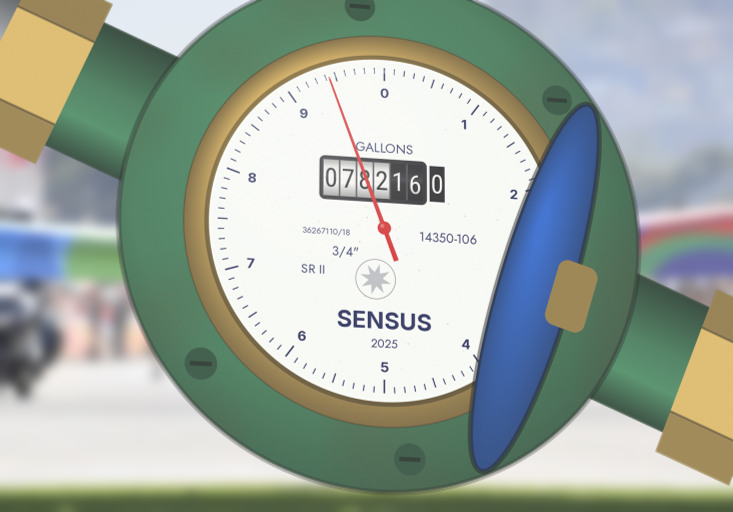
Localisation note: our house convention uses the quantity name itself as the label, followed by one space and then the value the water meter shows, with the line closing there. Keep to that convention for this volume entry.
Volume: 782159.4 gal
